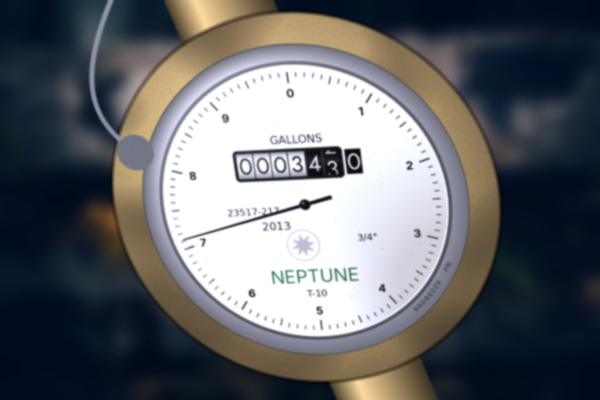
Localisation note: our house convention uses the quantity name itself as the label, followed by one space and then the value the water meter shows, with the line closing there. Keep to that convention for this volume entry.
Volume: 3427.1 gal
